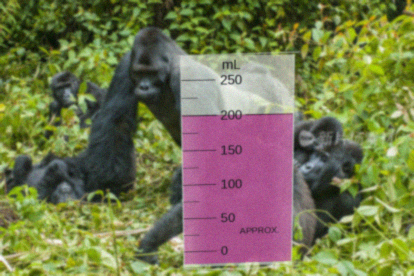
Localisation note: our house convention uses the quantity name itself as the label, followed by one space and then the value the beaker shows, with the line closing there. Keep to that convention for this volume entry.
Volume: 200 mL
